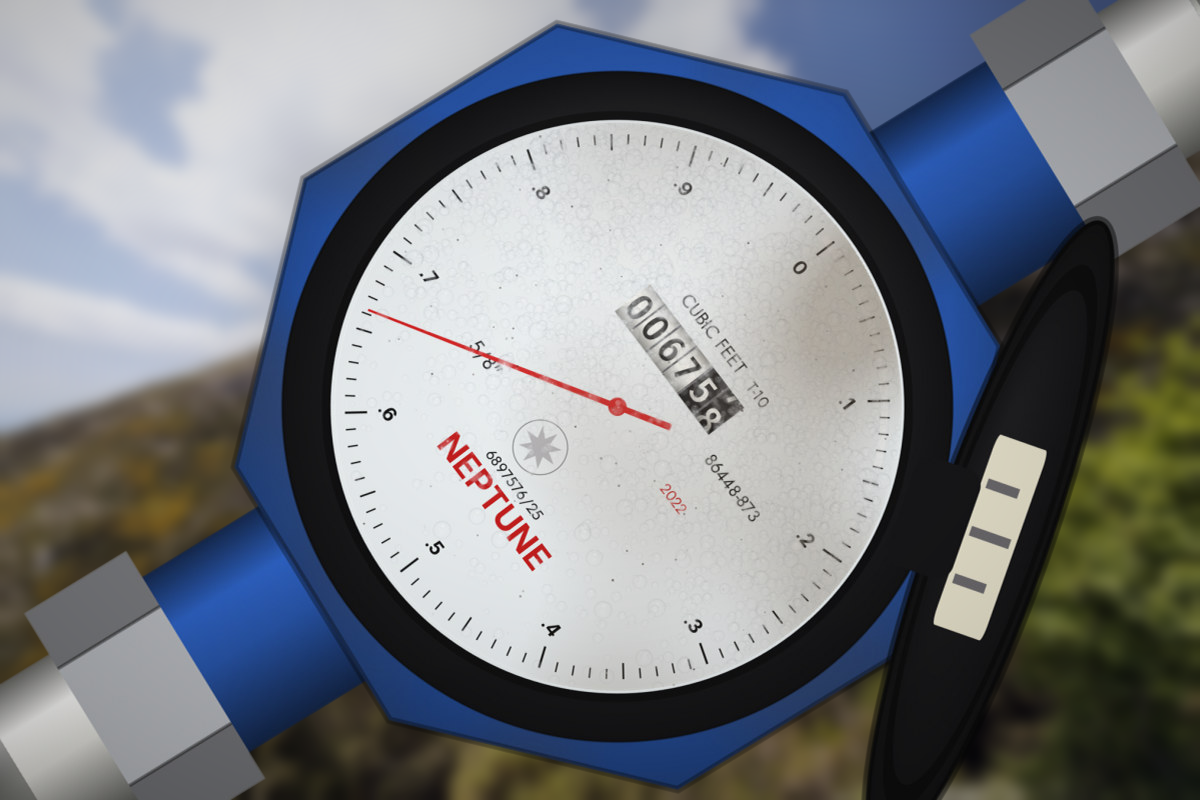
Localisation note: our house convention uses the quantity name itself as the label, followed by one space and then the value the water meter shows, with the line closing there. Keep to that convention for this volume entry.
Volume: 6757.66 ft³
